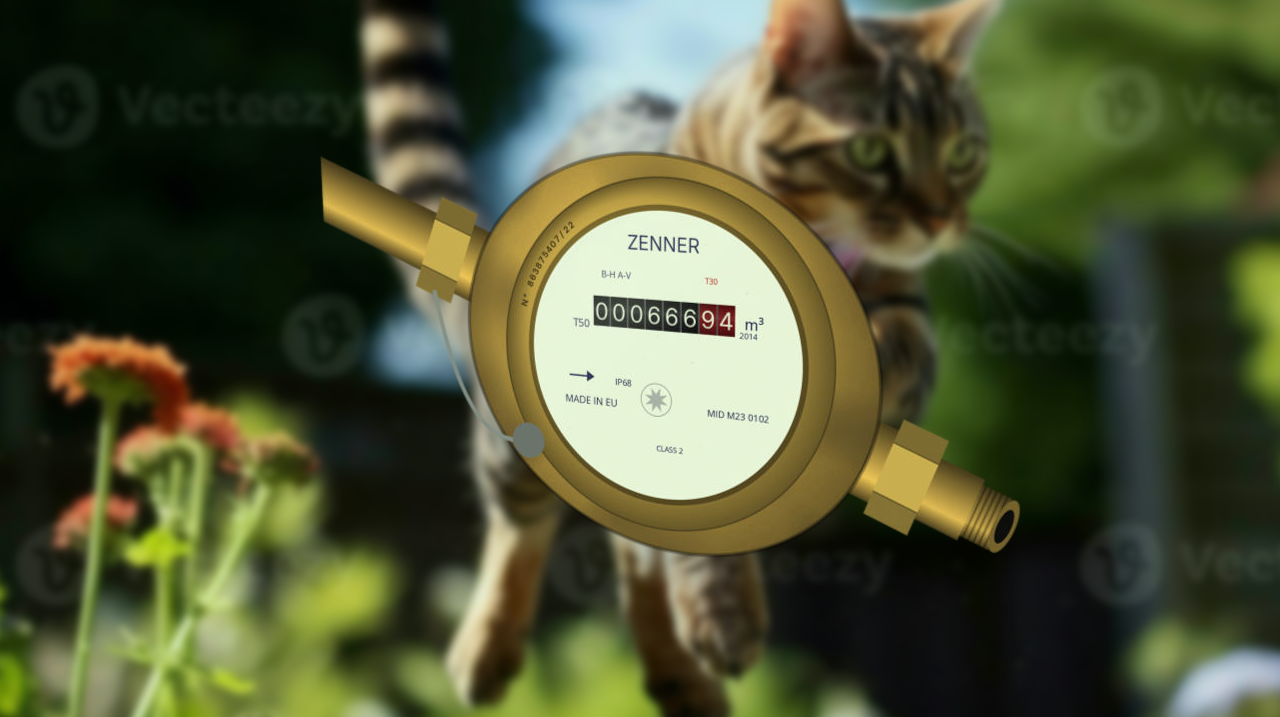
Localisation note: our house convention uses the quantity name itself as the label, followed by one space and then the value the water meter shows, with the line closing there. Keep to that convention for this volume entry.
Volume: 666.94 m³
